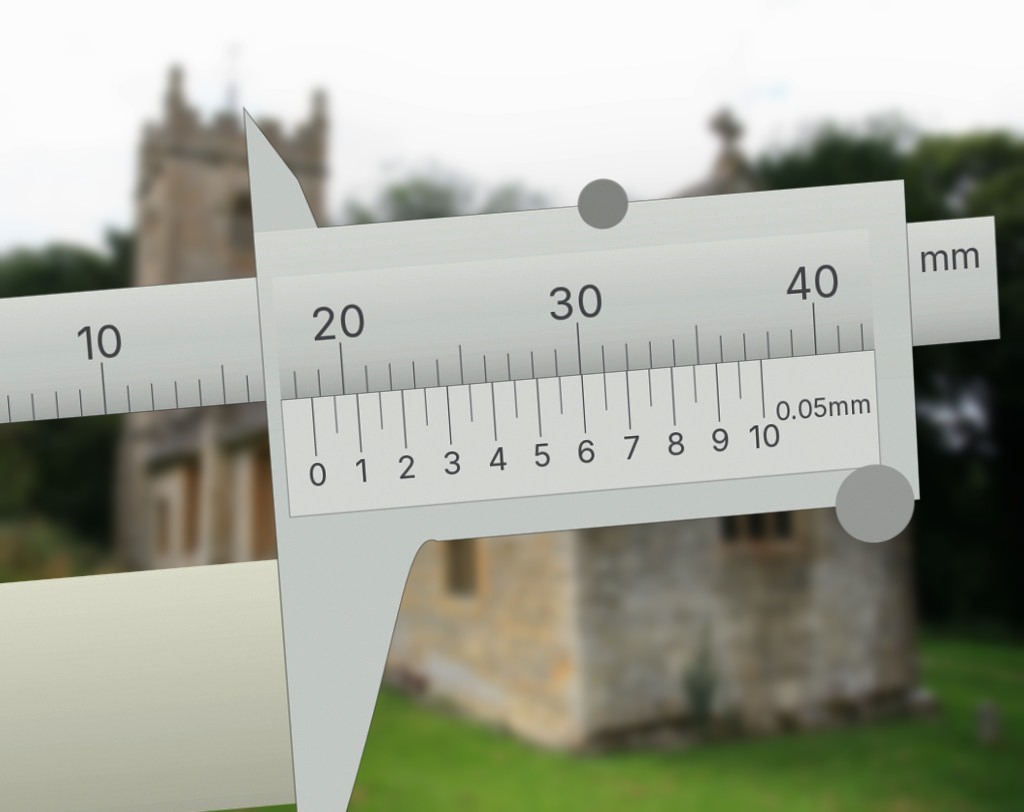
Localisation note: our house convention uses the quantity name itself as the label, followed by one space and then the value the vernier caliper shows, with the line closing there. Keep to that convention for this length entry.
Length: 18.65 mm
